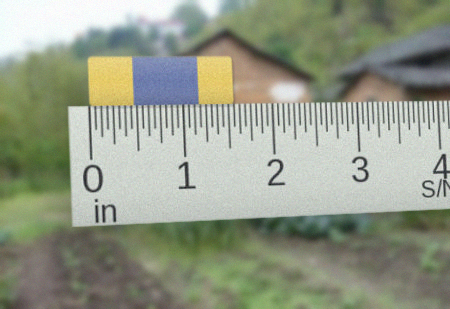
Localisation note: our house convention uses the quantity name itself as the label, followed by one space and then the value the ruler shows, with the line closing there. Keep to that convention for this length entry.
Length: 1.5625 in
